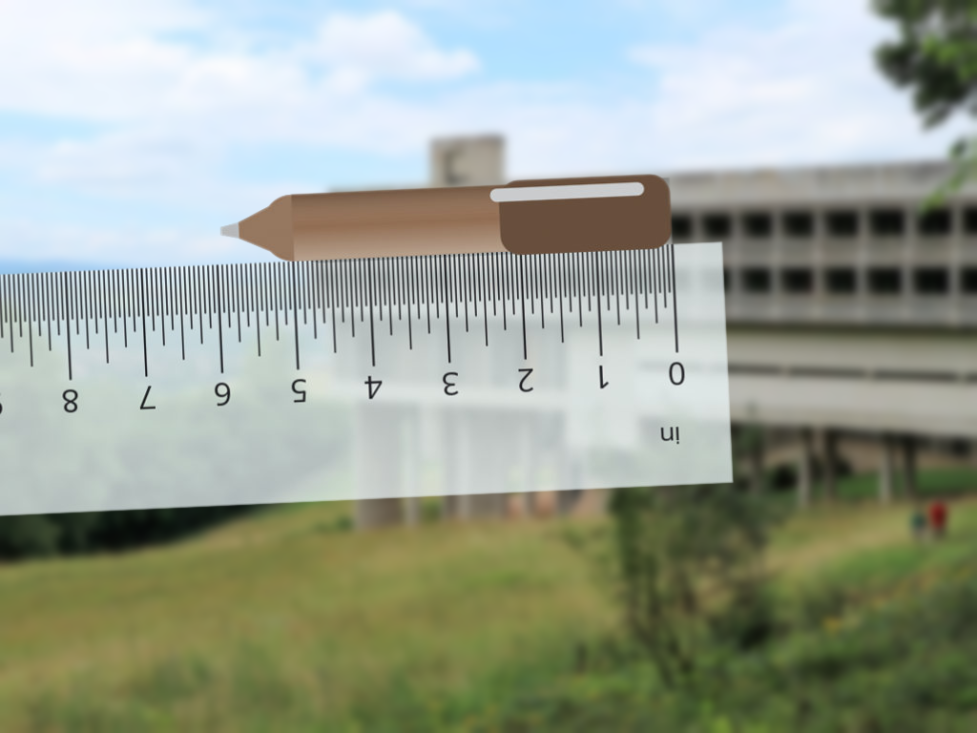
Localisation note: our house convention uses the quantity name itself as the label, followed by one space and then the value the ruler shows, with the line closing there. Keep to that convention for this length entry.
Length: 5.9375 in
